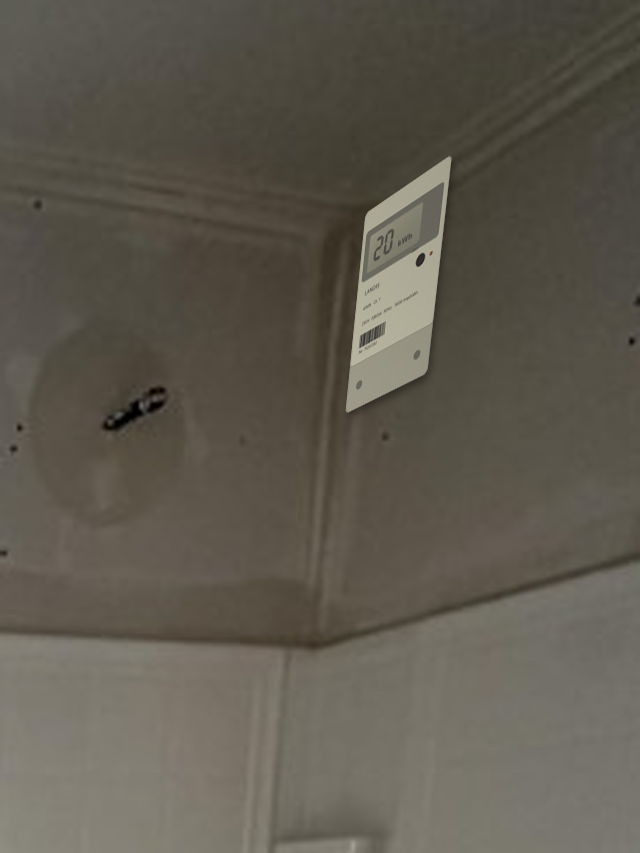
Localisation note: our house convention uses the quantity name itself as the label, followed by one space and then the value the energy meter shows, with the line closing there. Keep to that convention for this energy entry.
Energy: 20 kWh
